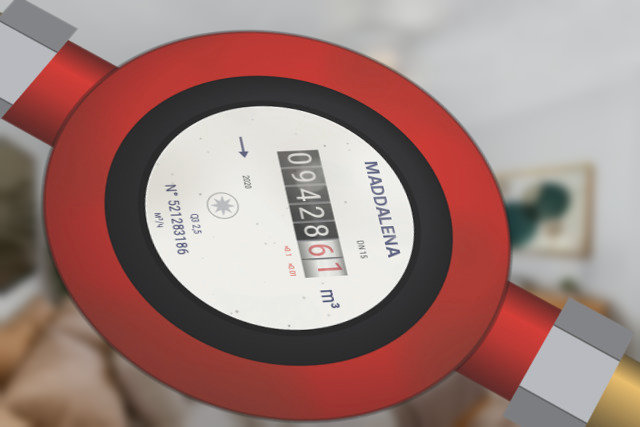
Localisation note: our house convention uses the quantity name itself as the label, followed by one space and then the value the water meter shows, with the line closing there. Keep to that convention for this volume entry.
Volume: 9428.61 m³
